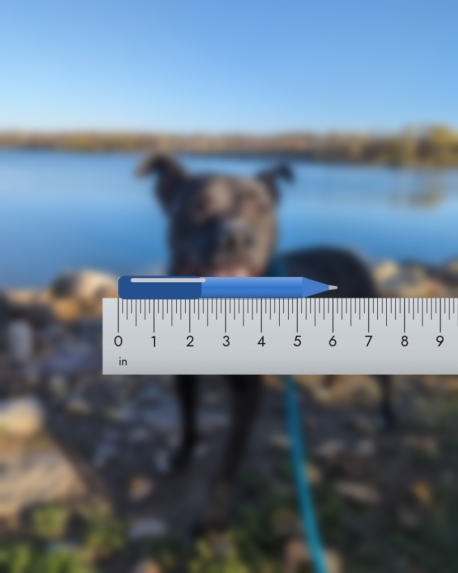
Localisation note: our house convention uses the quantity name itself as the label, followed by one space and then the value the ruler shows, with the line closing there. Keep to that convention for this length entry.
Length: 6.125 in
